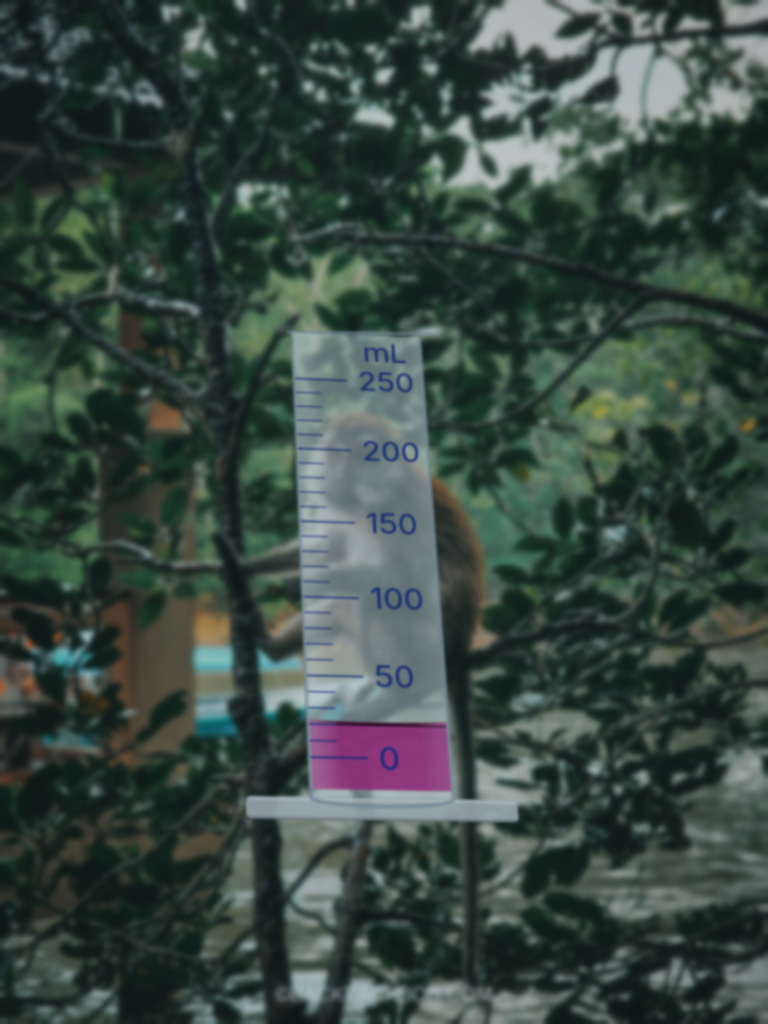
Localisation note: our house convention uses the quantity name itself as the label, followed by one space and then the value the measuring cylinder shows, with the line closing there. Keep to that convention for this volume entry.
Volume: 20 mL
